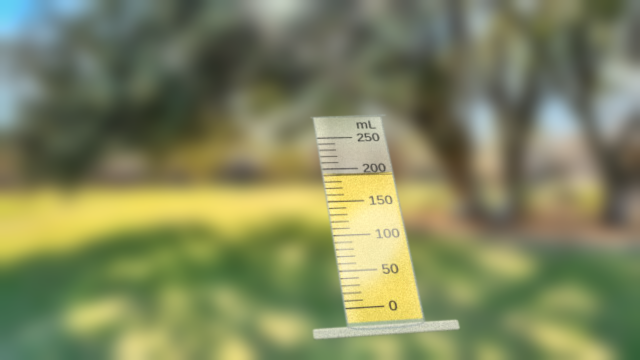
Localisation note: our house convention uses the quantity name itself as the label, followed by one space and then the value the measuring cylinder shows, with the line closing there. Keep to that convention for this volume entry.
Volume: 190 mL
